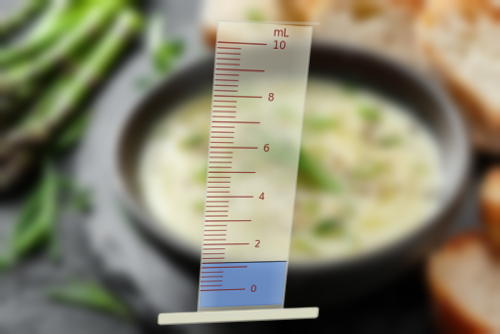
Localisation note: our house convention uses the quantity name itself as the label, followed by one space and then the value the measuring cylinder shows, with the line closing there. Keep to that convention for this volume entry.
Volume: 1.2 mL
